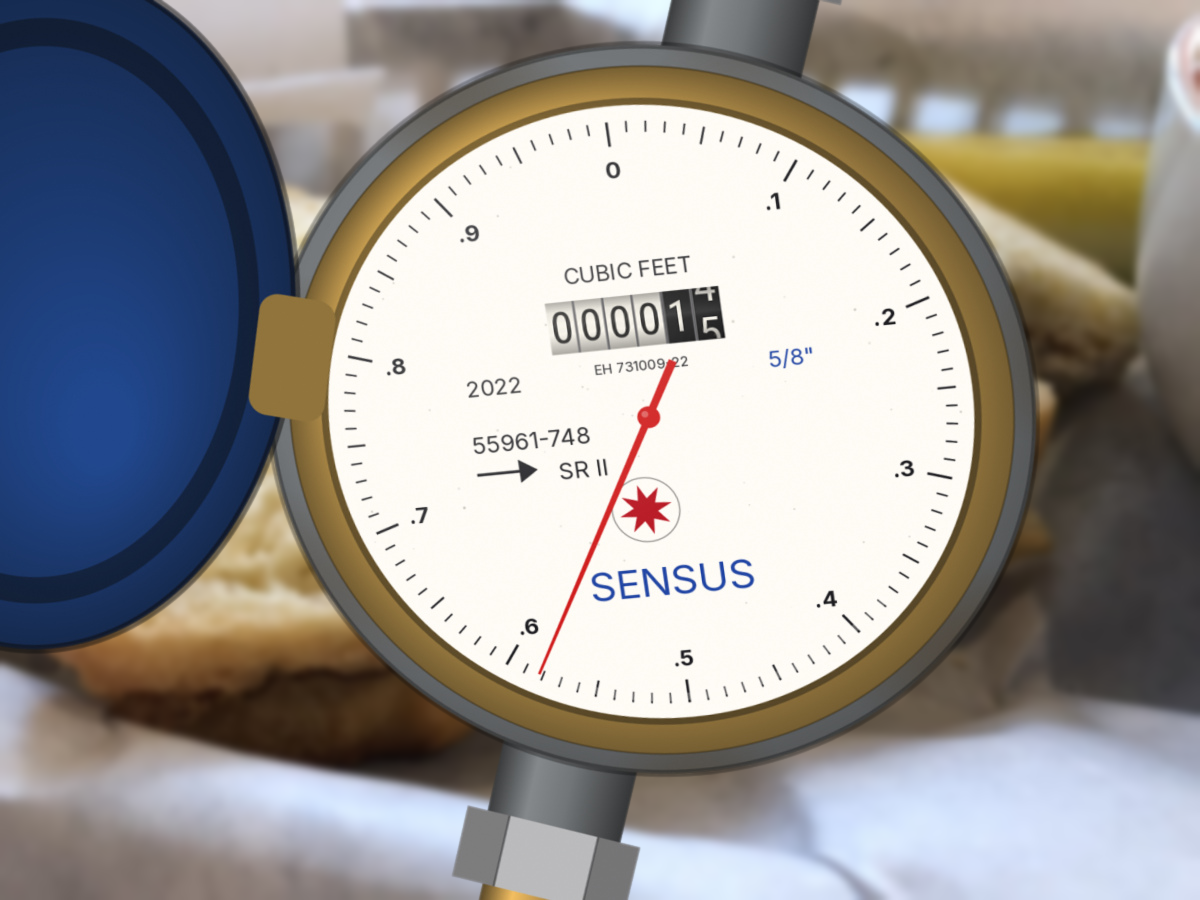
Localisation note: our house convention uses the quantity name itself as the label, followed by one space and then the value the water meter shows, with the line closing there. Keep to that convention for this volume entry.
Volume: 14.58 ft³
